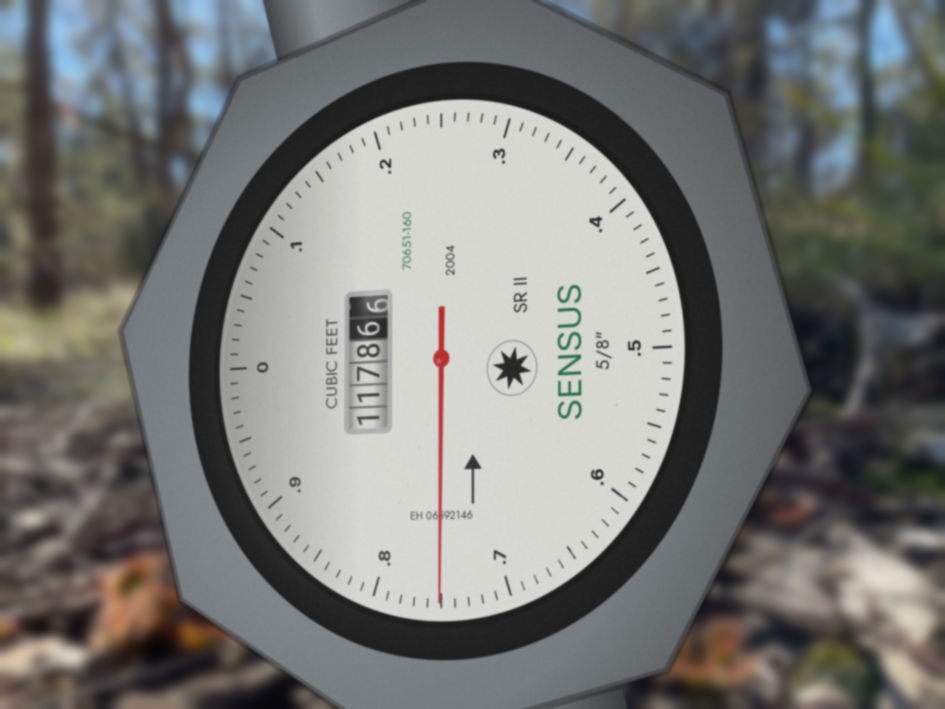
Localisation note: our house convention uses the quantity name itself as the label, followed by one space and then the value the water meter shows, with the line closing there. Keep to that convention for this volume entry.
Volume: 117865.75 ft³
